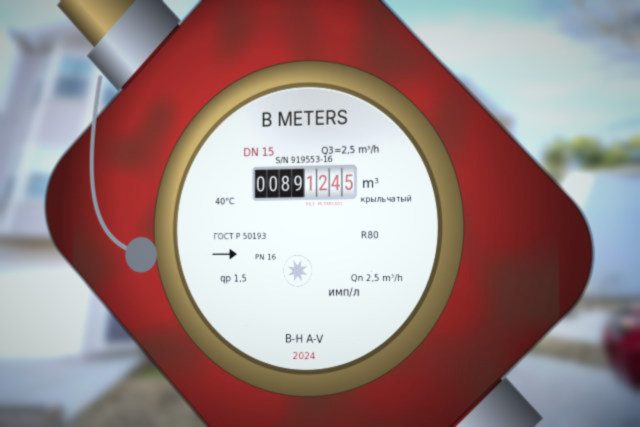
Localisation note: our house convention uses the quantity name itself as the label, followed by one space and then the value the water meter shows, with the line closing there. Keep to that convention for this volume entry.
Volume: 89.1245 m³
